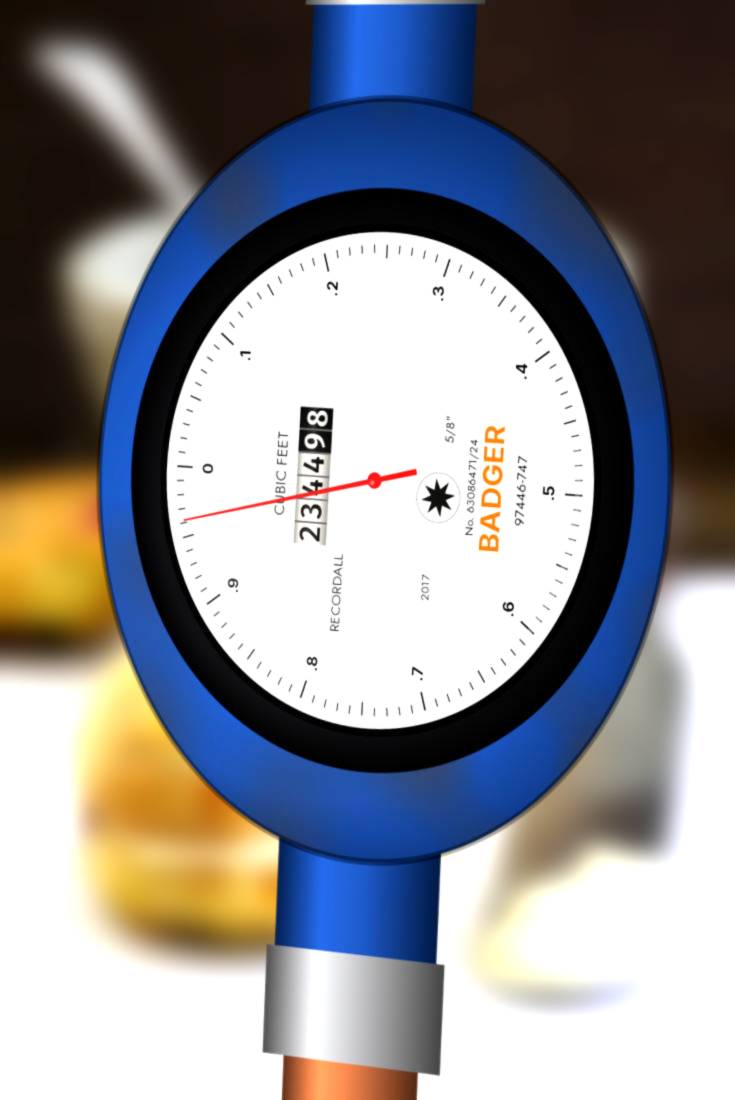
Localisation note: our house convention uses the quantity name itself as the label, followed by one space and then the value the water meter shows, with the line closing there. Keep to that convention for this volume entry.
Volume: 234497.96 ft³
